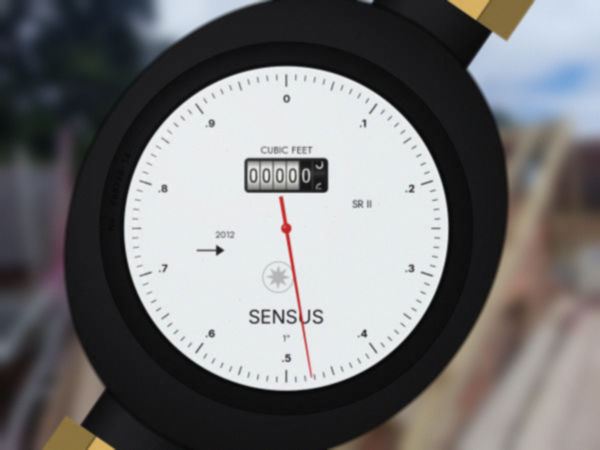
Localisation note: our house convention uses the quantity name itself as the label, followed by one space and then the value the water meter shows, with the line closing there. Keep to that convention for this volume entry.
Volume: 5.47 ft³
